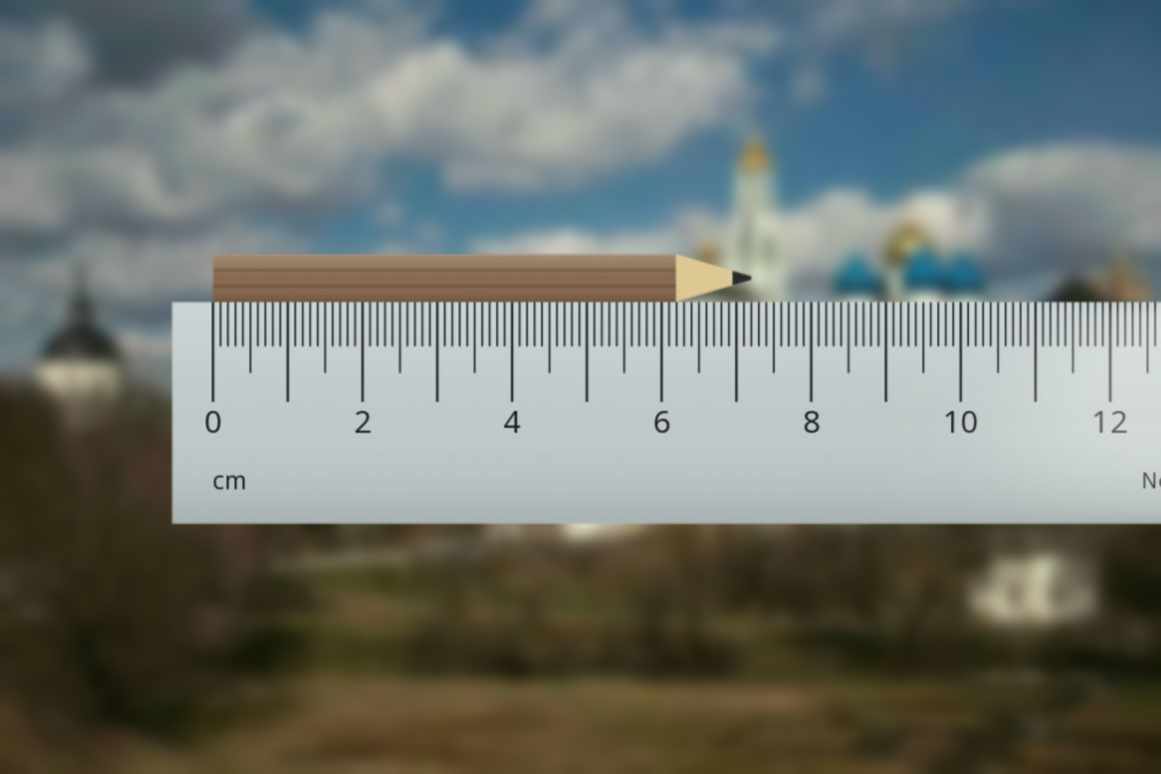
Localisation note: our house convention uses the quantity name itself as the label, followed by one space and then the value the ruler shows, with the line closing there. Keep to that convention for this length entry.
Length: 7.2 cm
